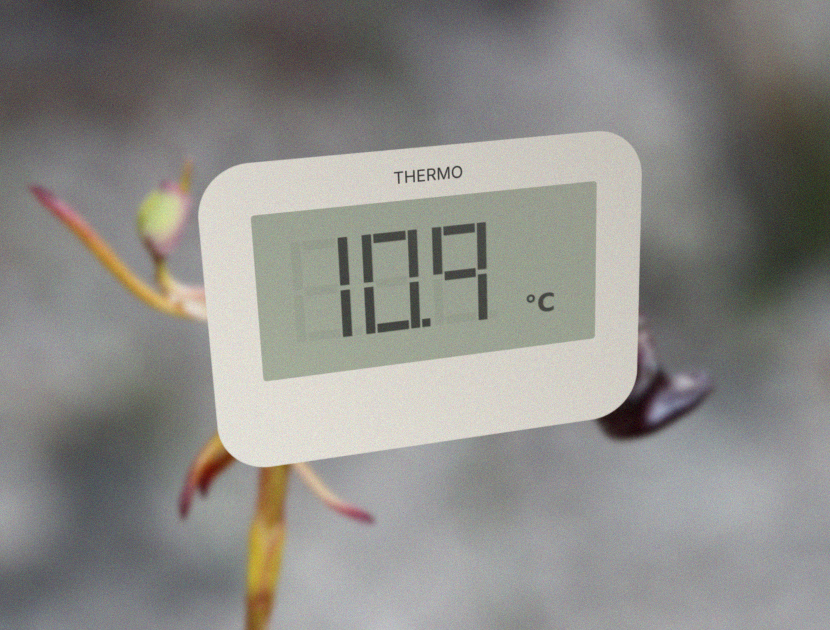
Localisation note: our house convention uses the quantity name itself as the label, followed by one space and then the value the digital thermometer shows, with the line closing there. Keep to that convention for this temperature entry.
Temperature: 10.9 °C
